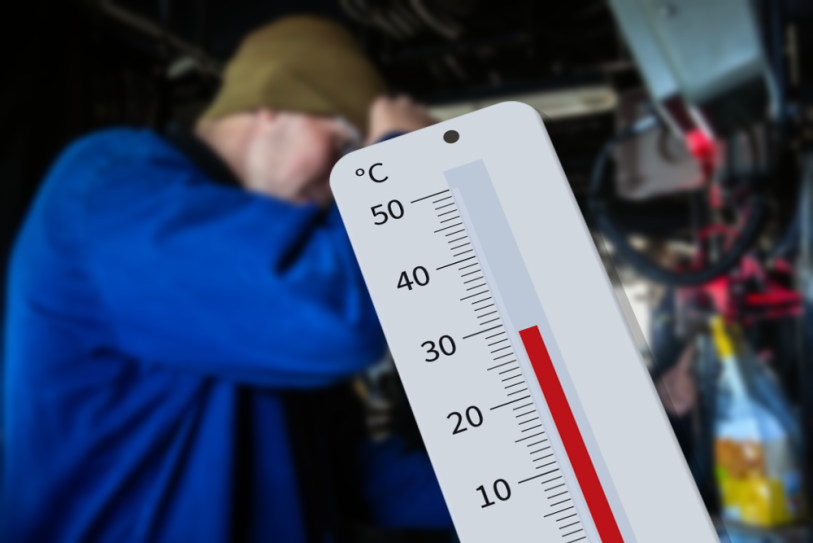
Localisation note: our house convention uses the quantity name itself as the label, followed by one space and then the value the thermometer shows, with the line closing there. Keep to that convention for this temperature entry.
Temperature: 28.5 °C
